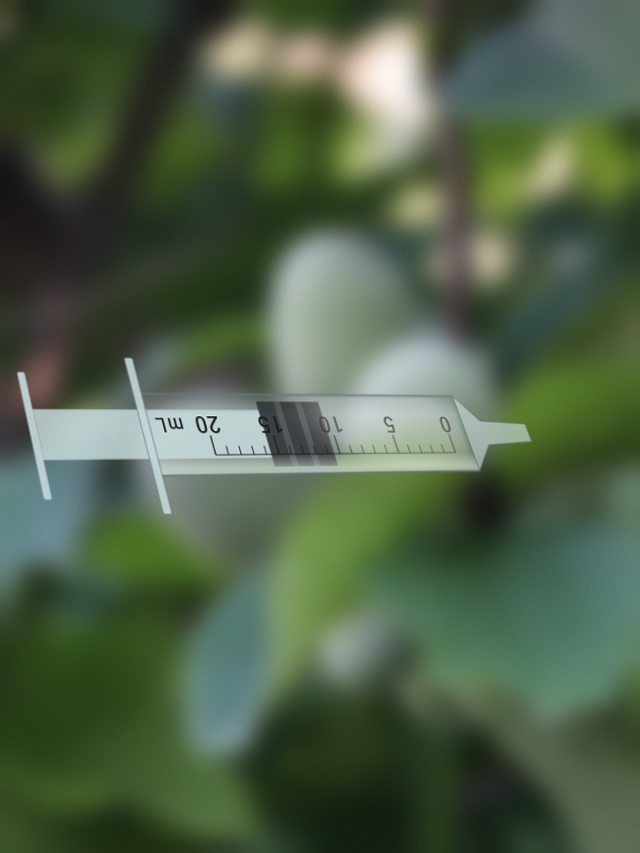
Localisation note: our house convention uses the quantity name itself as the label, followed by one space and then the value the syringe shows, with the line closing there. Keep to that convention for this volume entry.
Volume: 10.5 mL
